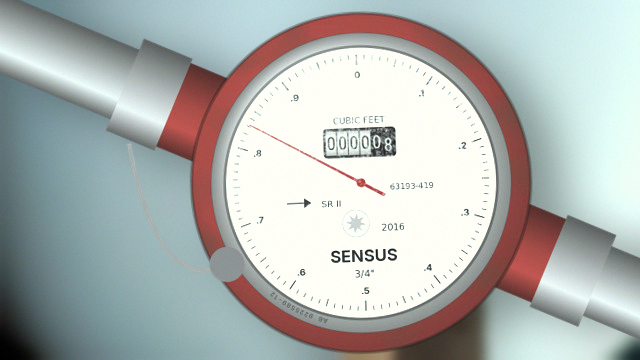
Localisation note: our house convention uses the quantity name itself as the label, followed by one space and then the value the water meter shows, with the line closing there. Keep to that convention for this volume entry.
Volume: 7.83 ft³
